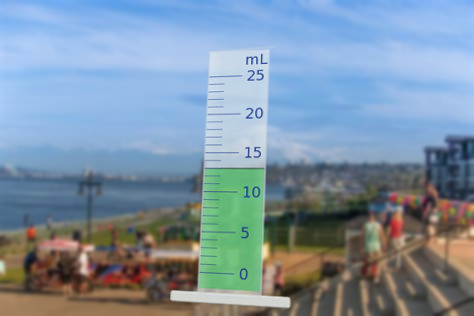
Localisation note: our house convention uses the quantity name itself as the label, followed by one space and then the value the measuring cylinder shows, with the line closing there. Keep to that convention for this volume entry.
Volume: 13 mL
